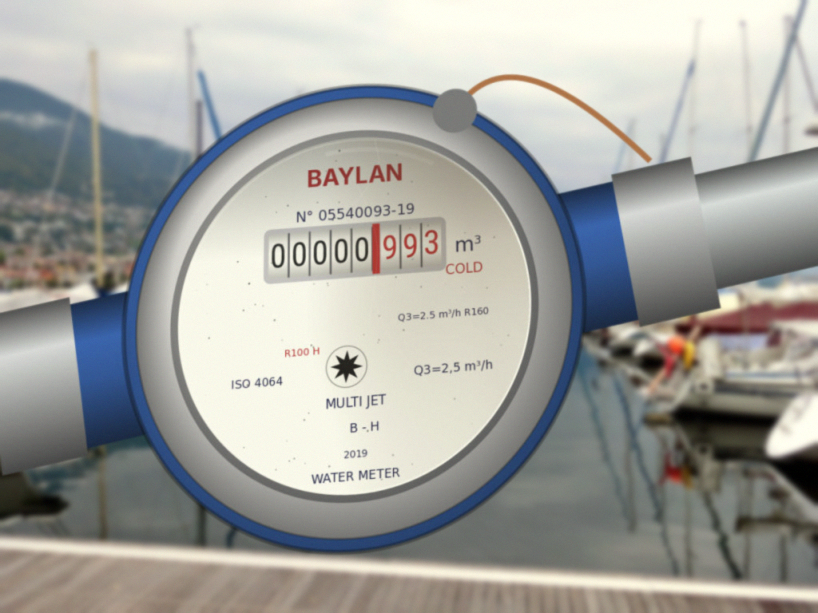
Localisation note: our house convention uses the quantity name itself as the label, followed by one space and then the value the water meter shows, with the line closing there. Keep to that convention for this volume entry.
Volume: 0.993 m³
